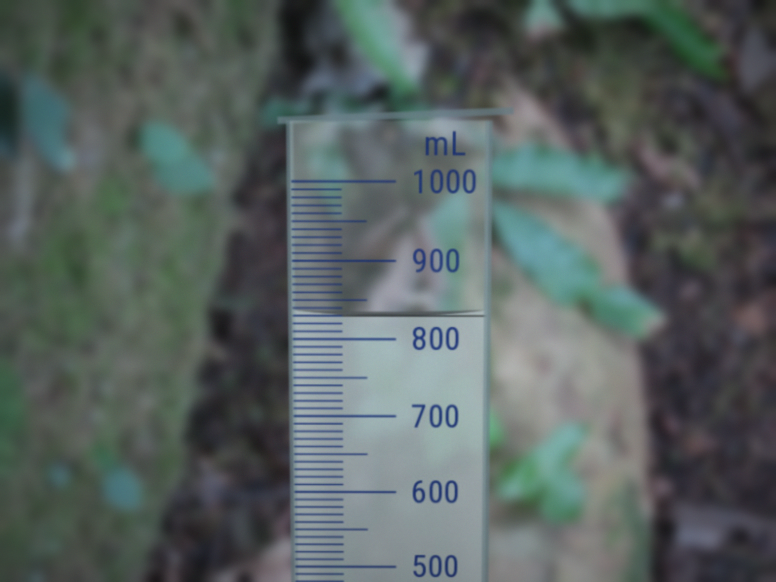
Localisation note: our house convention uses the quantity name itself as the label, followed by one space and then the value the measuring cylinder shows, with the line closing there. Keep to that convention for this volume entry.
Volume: 830 mL
